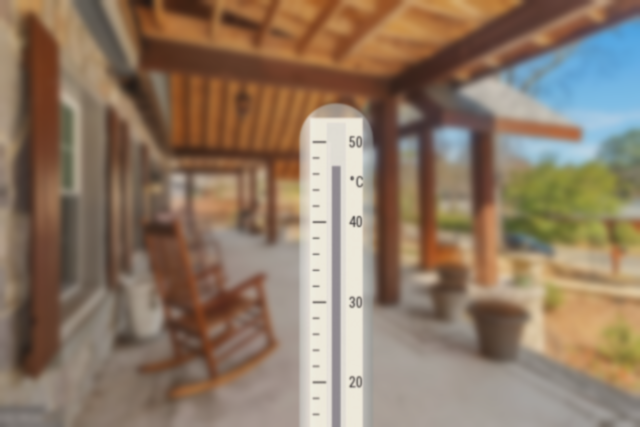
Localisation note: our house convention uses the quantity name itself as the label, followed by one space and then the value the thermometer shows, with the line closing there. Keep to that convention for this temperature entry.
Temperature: 47 °C
